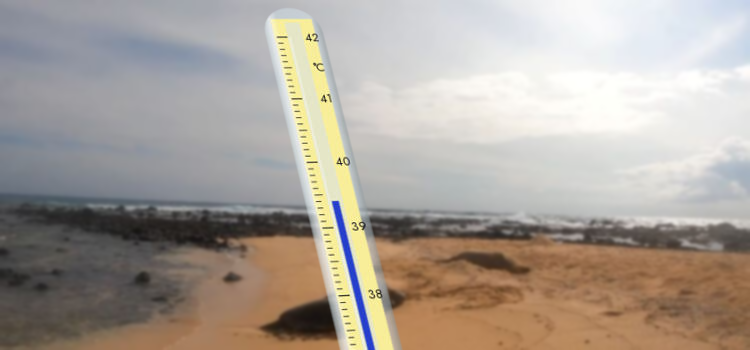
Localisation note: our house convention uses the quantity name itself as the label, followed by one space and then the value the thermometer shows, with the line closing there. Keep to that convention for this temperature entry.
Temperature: 39.4 °C
